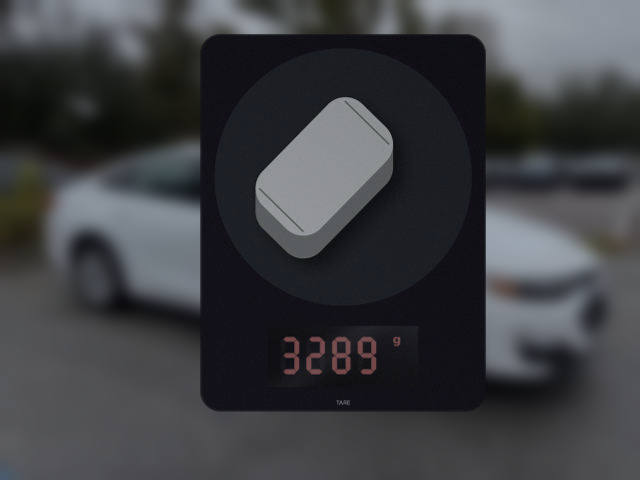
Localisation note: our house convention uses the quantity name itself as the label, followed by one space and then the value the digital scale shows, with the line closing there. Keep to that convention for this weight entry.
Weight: 3289 g
